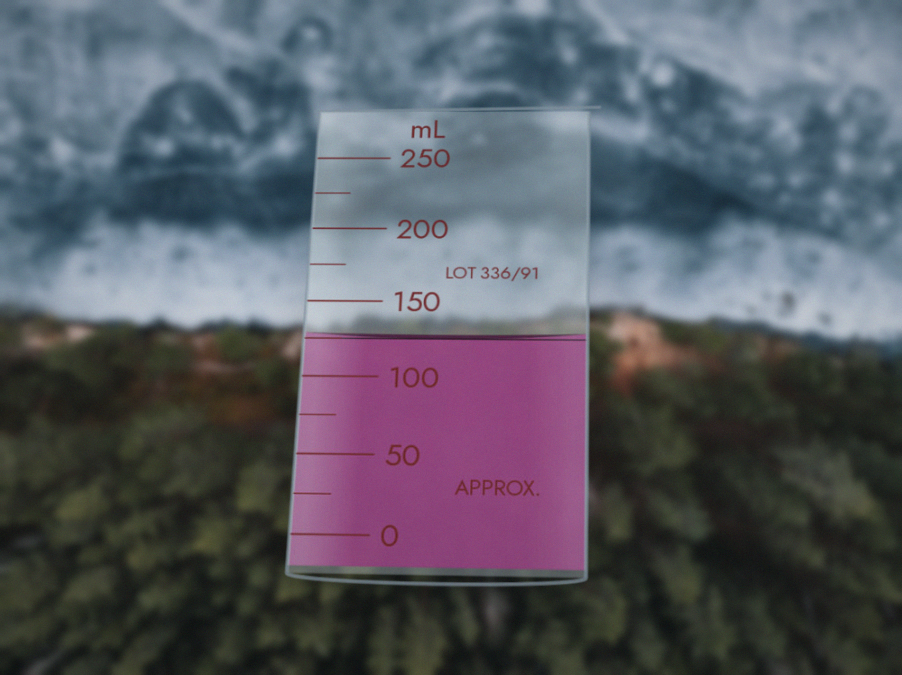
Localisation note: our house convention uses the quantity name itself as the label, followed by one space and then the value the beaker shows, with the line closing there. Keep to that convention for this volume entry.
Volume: 125 mL
